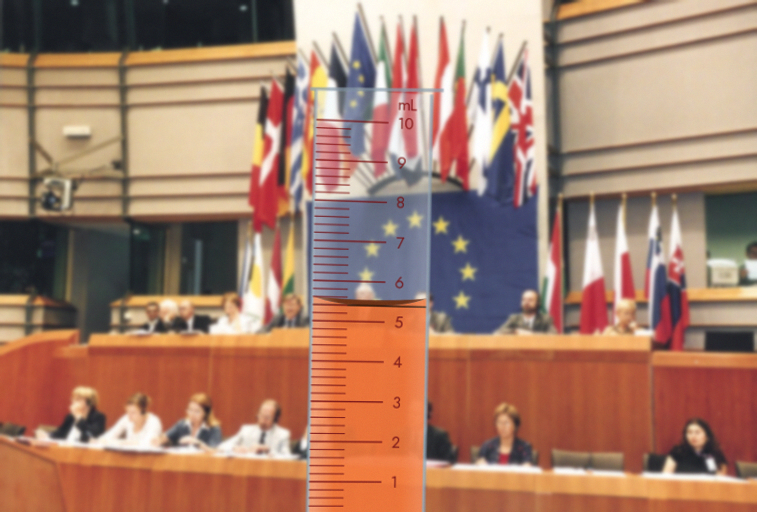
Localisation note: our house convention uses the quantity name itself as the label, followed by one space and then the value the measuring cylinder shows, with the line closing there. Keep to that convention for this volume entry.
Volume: 5.4 mL
